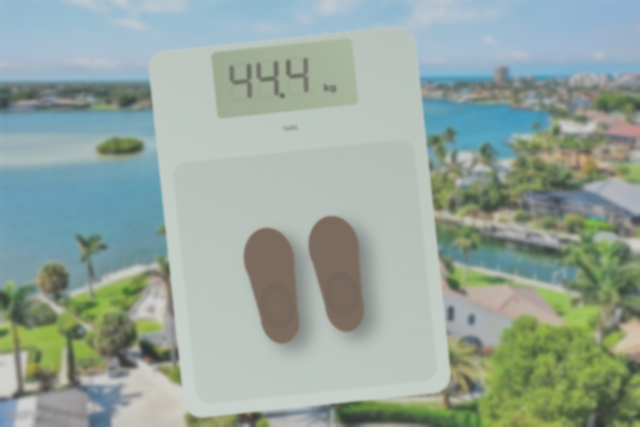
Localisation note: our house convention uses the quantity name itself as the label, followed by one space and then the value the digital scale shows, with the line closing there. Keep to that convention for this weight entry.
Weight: 44.4 kg
